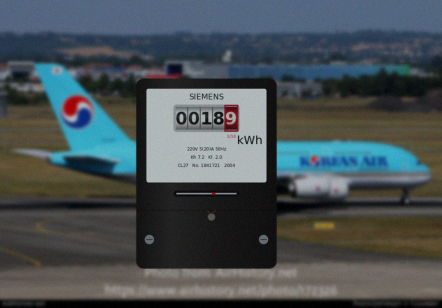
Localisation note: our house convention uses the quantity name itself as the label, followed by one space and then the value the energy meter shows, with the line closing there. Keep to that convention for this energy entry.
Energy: 18.9 kWh
